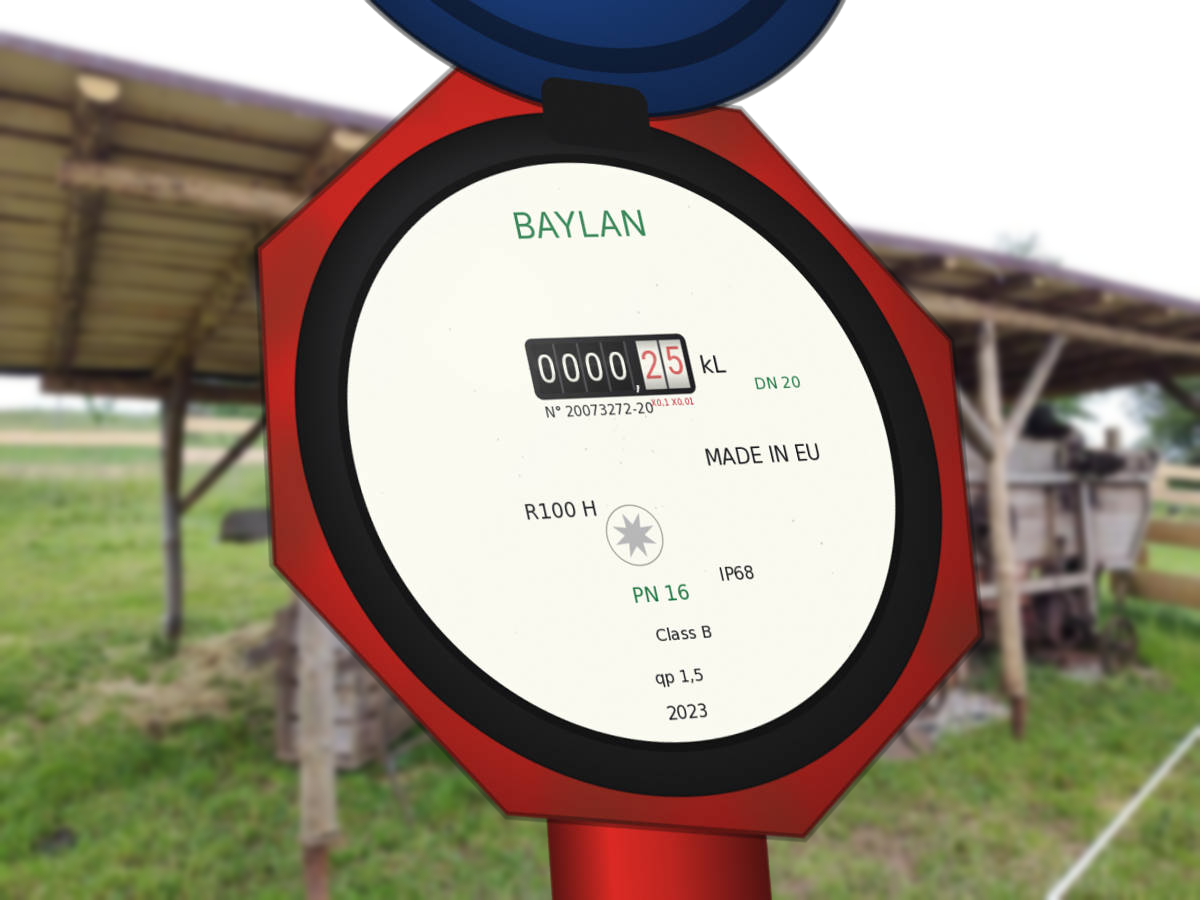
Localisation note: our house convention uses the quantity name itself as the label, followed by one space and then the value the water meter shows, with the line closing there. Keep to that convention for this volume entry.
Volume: 0.25 kL
